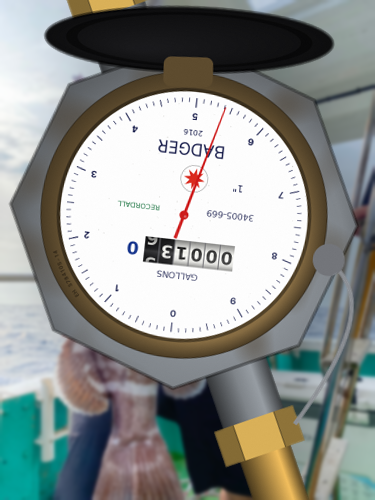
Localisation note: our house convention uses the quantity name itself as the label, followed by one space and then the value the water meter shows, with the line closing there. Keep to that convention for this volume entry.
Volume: 1355.4 gal
